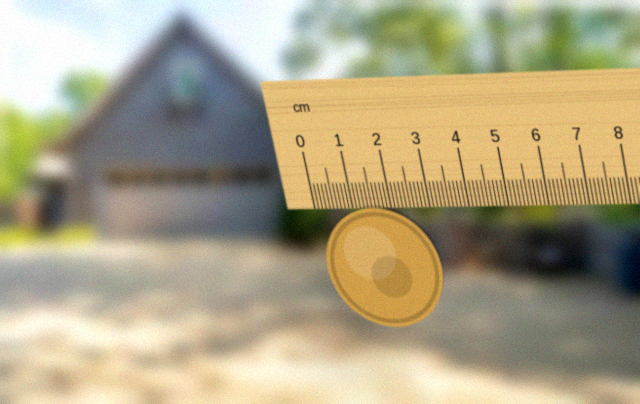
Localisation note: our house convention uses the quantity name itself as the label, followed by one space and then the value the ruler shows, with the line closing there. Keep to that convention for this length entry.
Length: 3 cm
